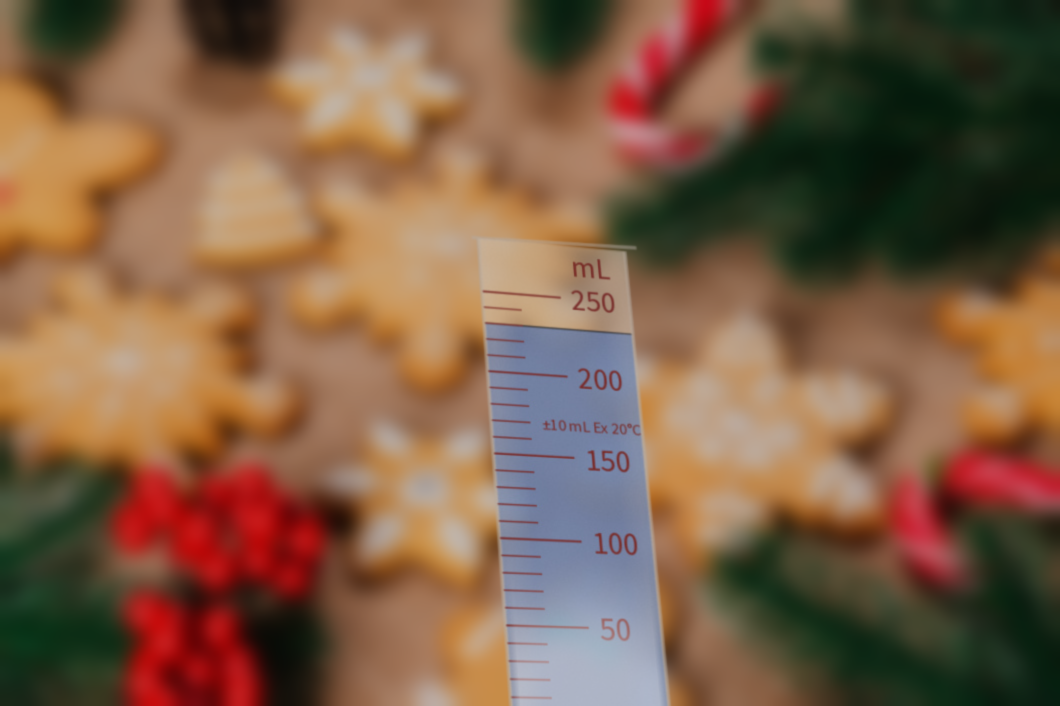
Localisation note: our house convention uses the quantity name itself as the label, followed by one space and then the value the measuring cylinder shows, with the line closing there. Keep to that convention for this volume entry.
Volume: 230 mL
